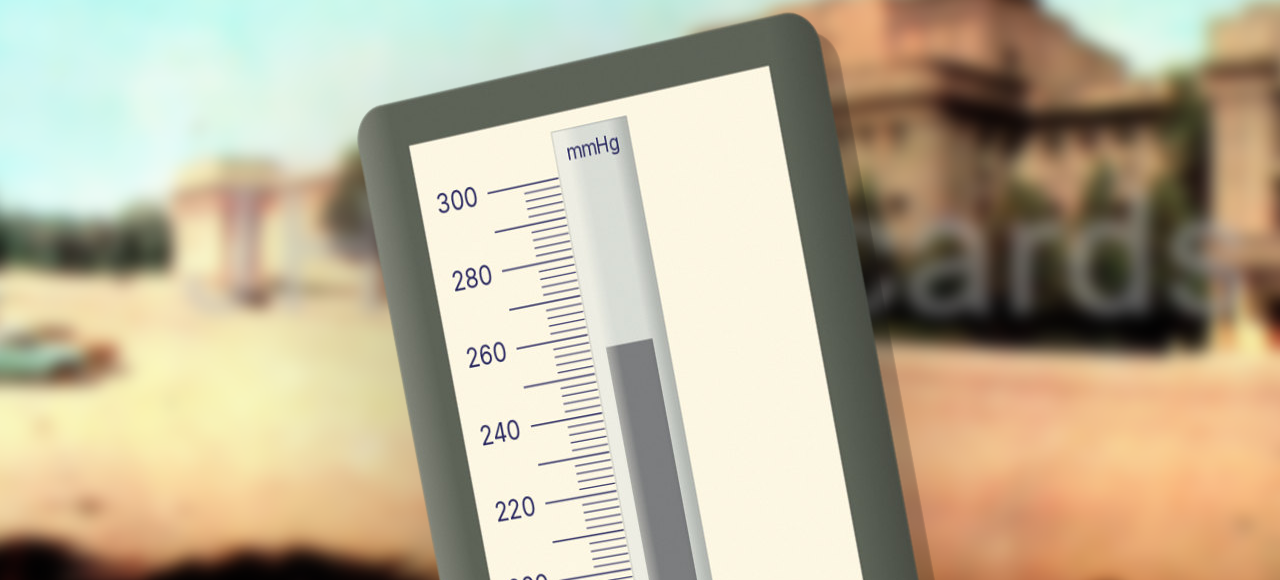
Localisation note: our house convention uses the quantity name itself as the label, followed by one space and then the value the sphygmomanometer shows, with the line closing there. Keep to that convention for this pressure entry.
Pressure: 256 mmHg
